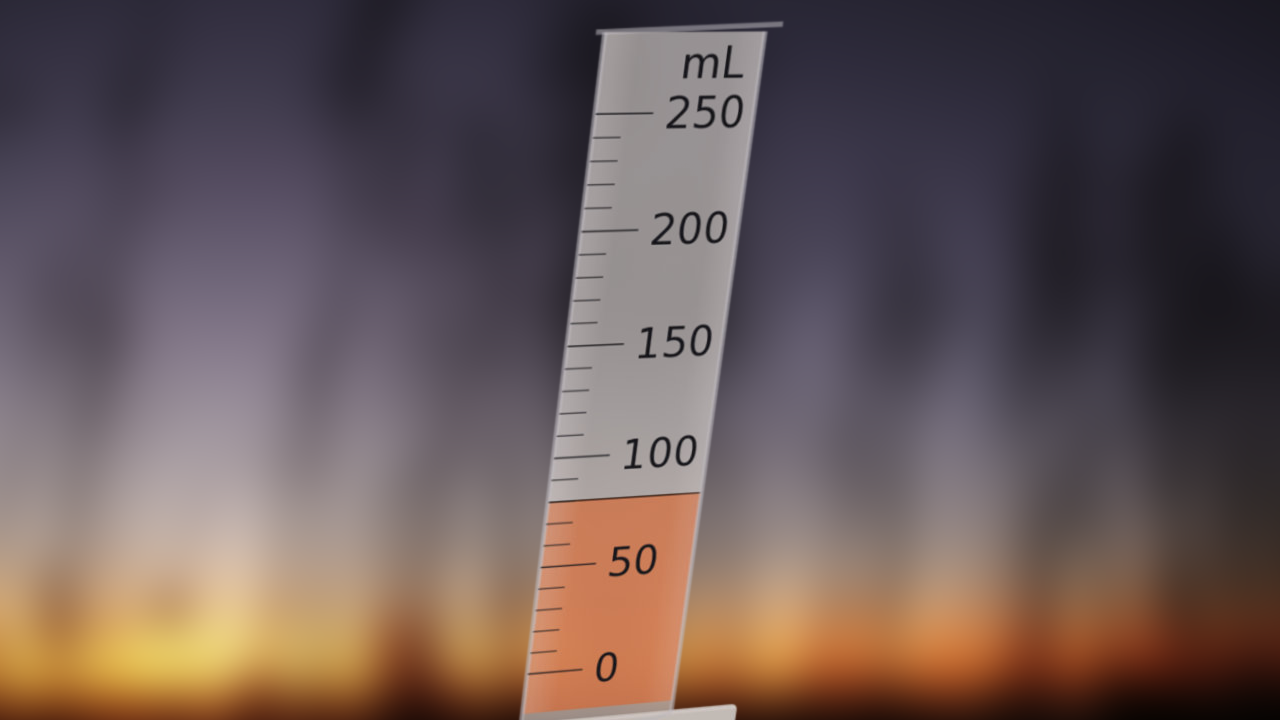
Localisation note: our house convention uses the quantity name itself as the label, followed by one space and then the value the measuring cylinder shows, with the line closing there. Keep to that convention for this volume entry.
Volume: 80 mL
